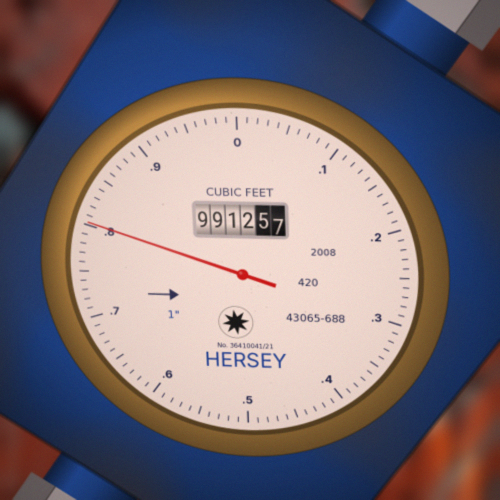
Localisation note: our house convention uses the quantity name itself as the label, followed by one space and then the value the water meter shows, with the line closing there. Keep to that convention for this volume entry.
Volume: 991256.80 ft³
